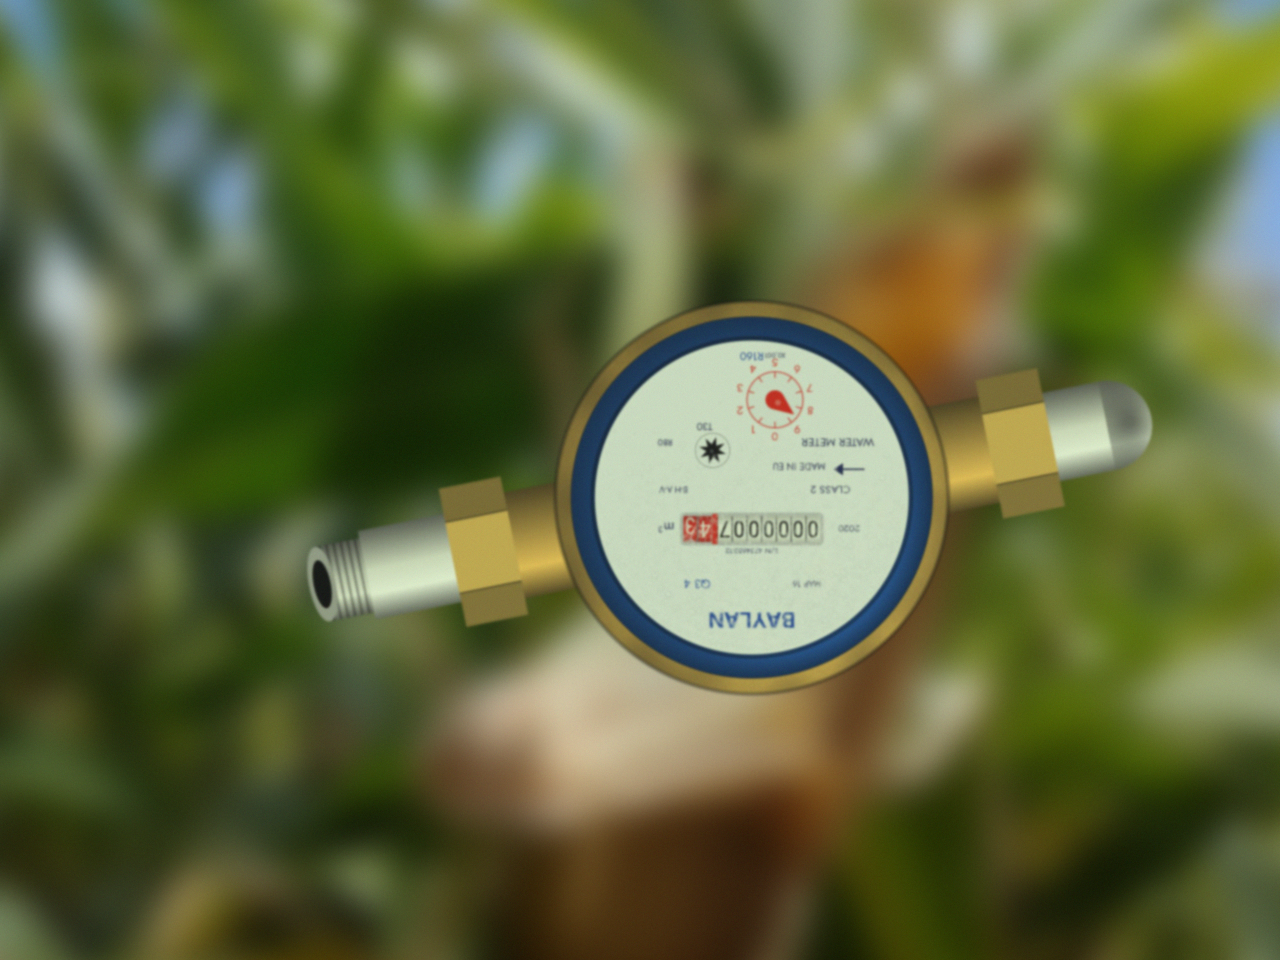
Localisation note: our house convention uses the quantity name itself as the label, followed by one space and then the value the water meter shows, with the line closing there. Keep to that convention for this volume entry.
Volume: 7.428 m³
